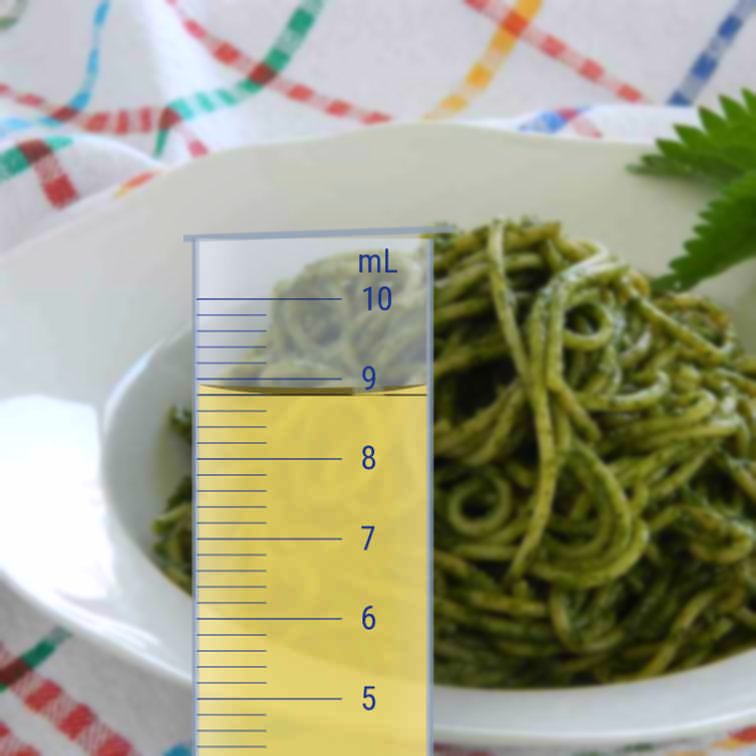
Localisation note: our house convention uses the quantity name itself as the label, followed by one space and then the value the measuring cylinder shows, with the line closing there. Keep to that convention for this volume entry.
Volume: 8.8 mL
